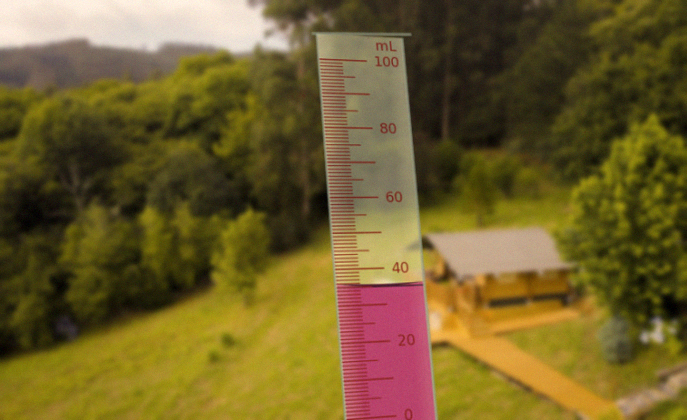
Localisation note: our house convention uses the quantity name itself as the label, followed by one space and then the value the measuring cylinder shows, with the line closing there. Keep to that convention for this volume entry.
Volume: 35 mL
